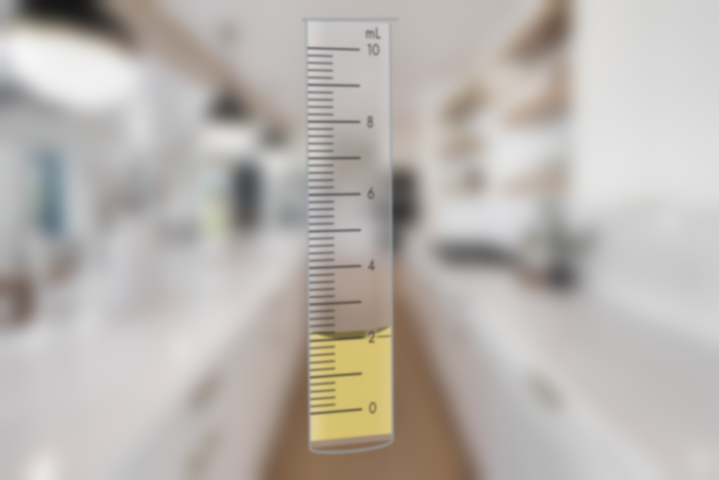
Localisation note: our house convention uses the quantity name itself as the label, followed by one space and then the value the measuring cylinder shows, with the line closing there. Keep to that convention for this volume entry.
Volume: 2 mL
